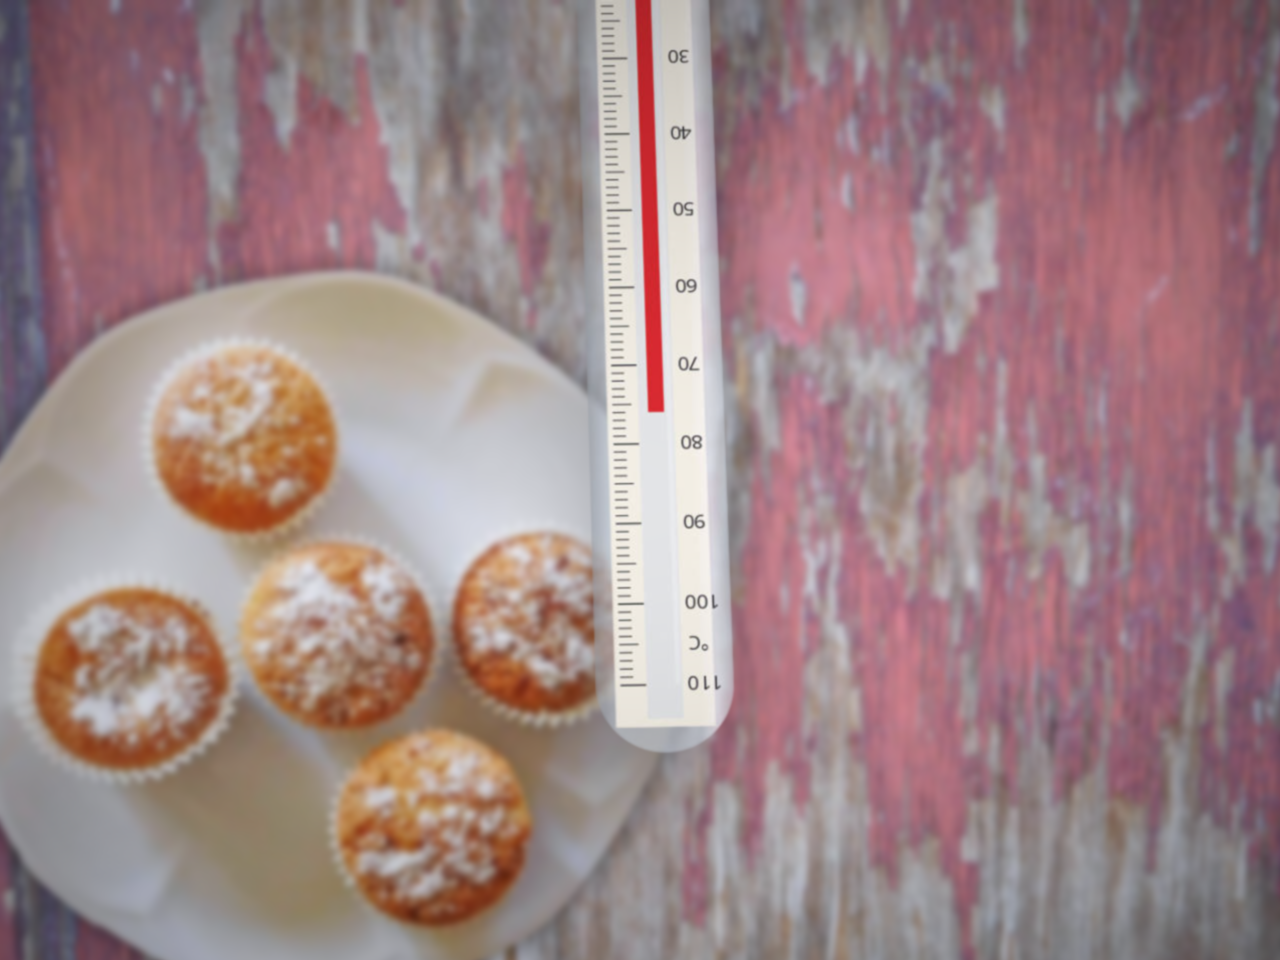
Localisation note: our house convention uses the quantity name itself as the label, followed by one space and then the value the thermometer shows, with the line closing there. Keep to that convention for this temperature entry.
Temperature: 76 °C
